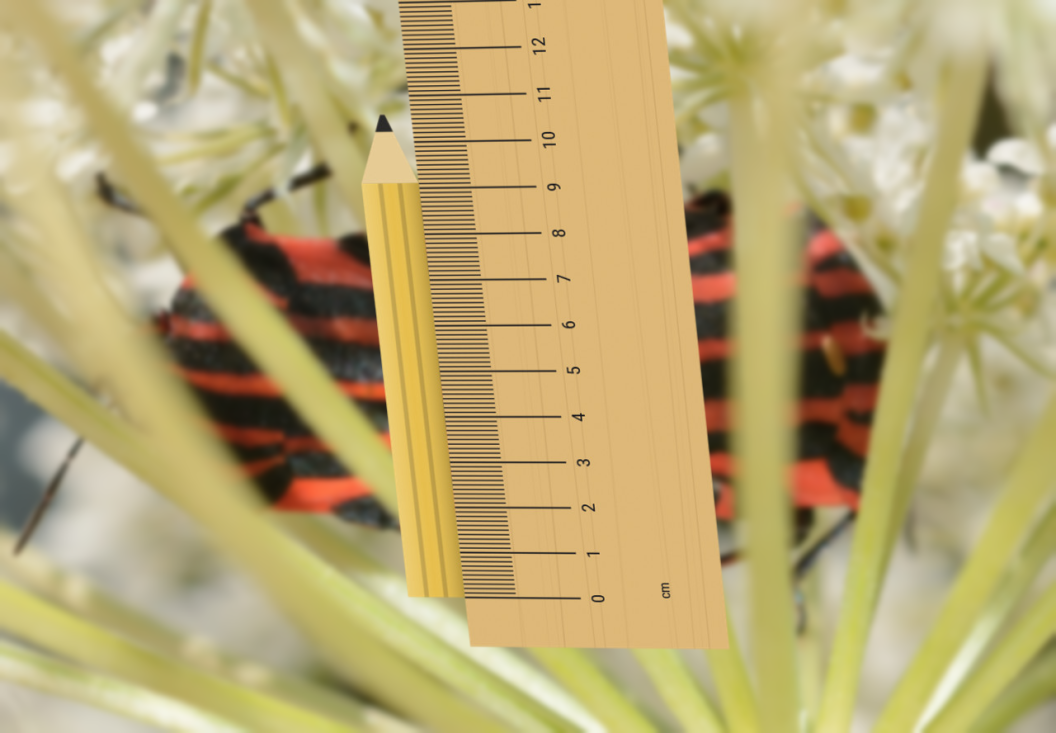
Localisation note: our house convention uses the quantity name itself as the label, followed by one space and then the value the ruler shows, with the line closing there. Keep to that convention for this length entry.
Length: 10.6 cm
